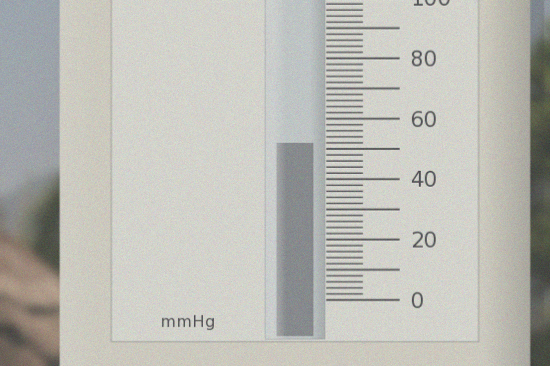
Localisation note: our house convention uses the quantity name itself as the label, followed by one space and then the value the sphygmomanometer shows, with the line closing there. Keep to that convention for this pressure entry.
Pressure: 52 mmHg
